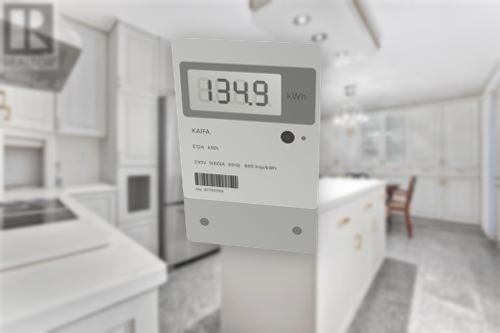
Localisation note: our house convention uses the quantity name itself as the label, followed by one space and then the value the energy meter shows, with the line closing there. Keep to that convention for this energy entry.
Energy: 134.9 kWh
